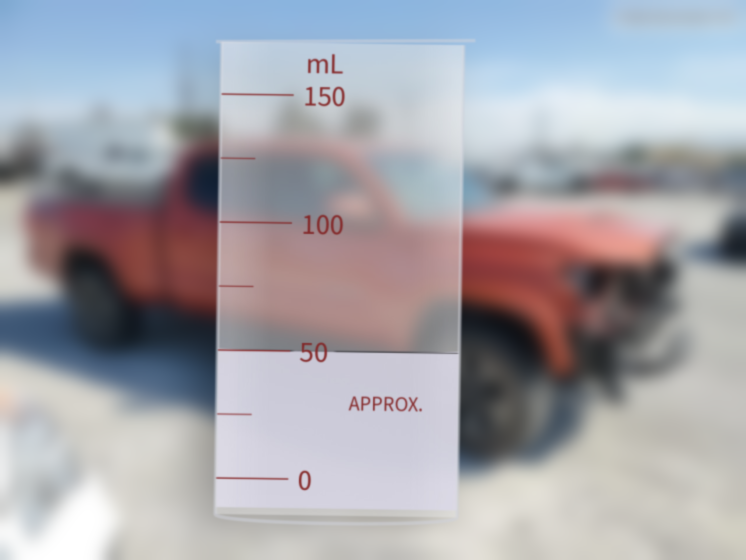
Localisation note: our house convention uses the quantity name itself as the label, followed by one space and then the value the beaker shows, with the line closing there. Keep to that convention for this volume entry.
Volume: 50 mL
